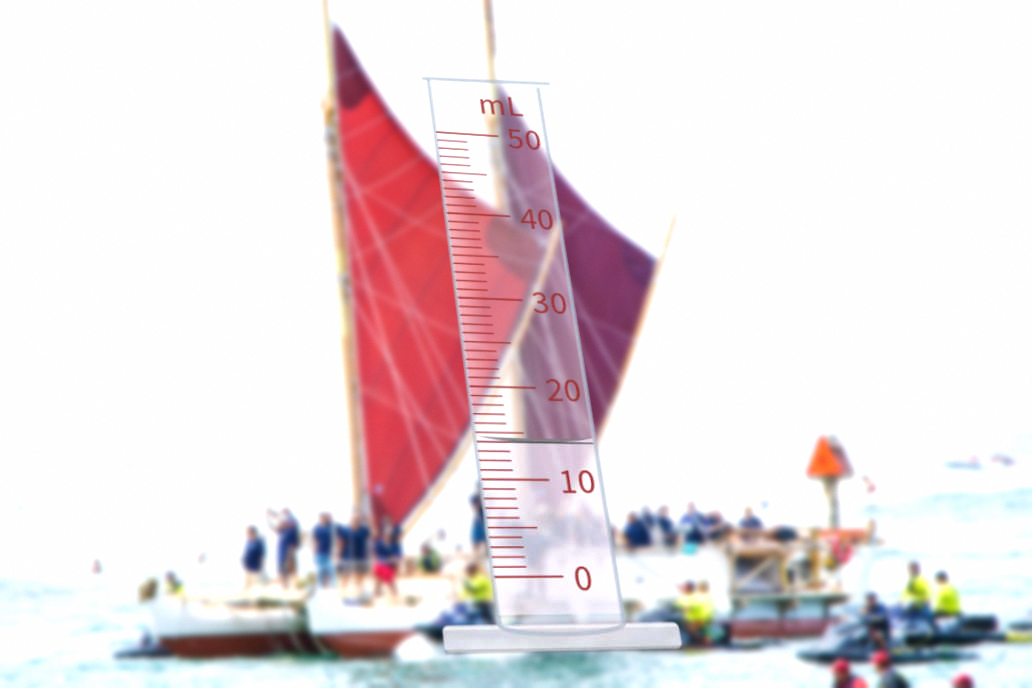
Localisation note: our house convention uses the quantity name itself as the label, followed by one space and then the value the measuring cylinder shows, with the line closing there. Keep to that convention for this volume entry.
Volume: 14 mL
